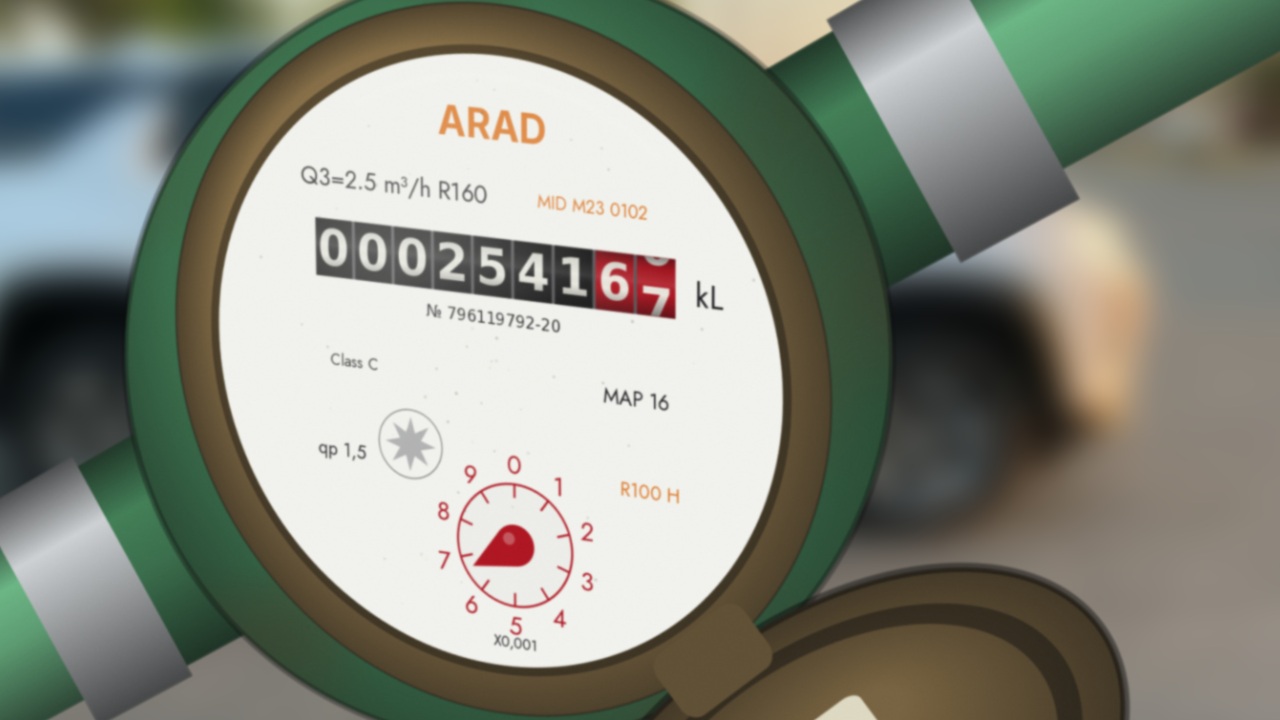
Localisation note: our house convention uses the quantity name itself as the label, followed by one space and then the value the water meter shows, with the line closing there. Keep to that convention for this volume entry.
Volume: 2541.666 kL
